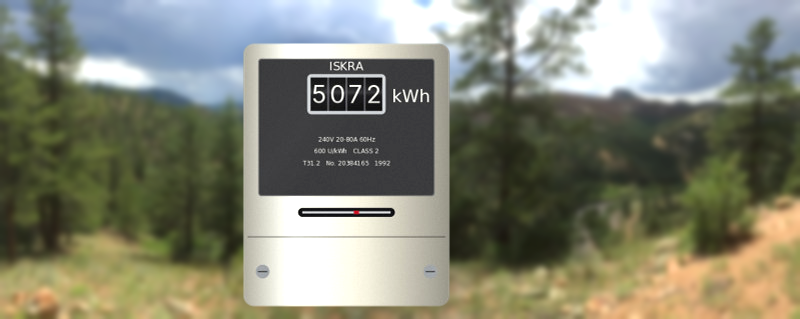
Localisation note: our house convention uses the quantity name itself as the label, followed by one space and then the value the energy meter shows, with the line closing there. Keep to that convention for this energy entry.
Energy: 5072 kWh
